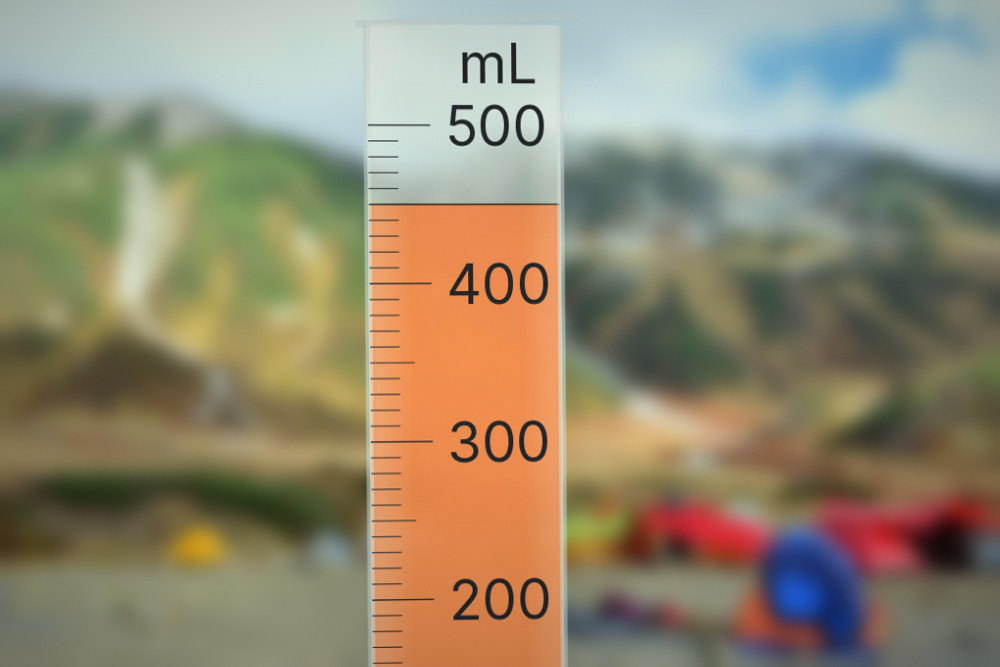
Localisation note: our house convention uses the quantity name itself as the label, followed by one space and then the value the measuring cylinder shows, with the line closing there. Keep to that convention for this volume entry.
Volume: 450 mL
